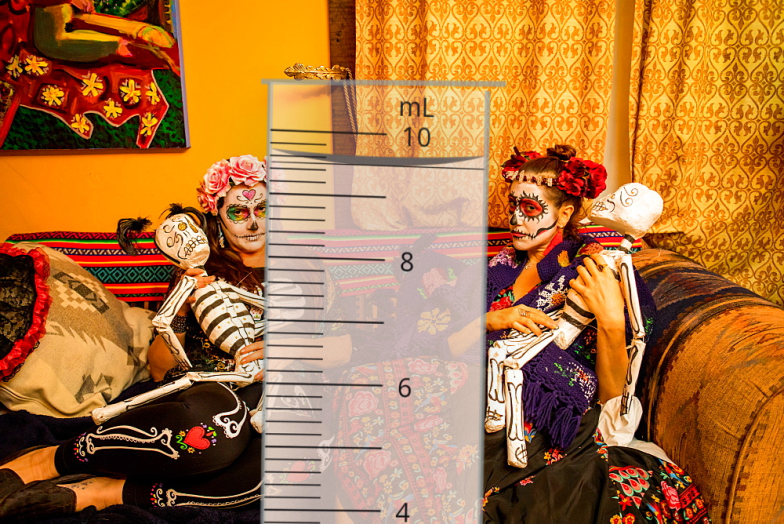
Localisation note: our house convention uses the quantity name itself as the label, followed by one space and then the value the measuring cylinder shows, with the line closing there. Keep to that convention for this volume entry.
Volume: 9.5 mL
